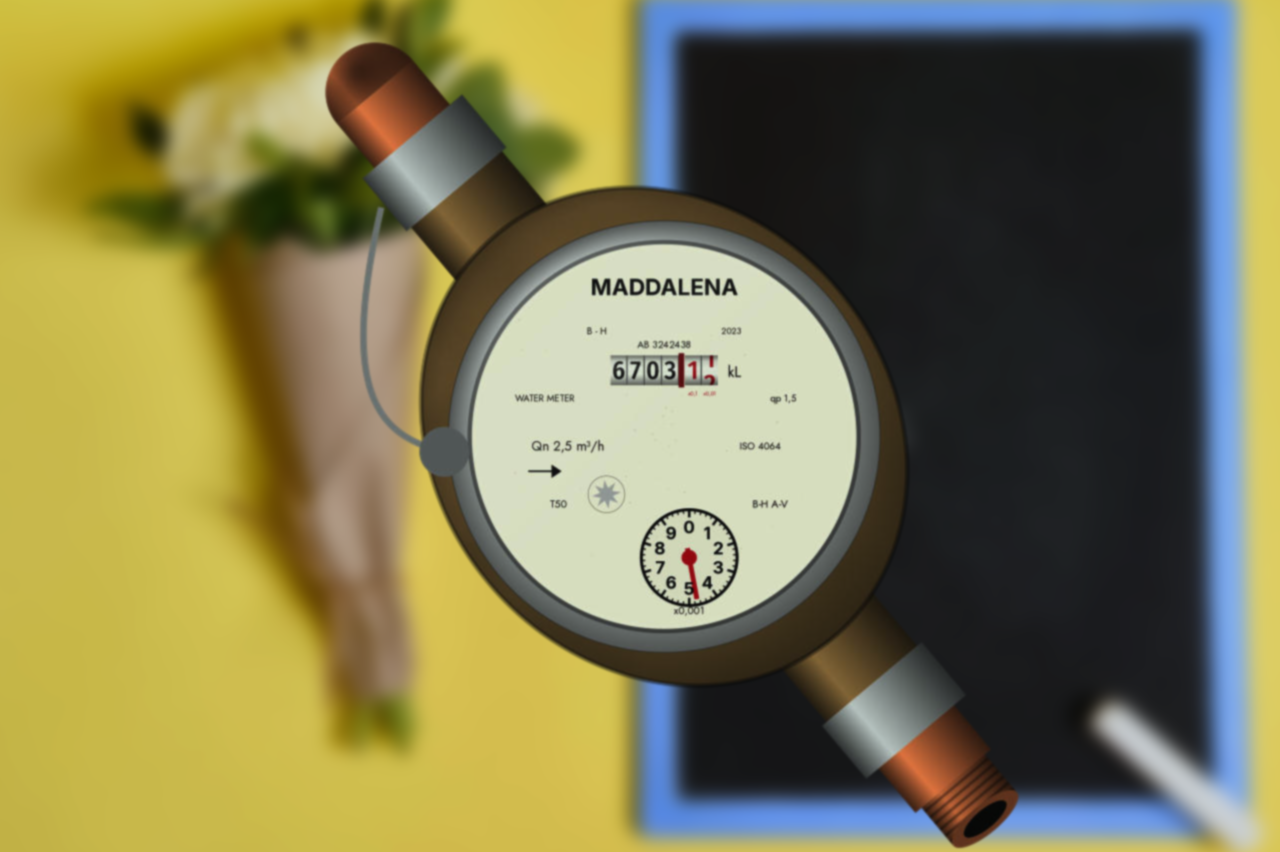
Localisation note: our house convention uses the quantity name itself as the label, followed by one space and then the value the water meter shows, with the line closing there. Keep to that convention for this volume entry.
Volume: 6703.114 kL
